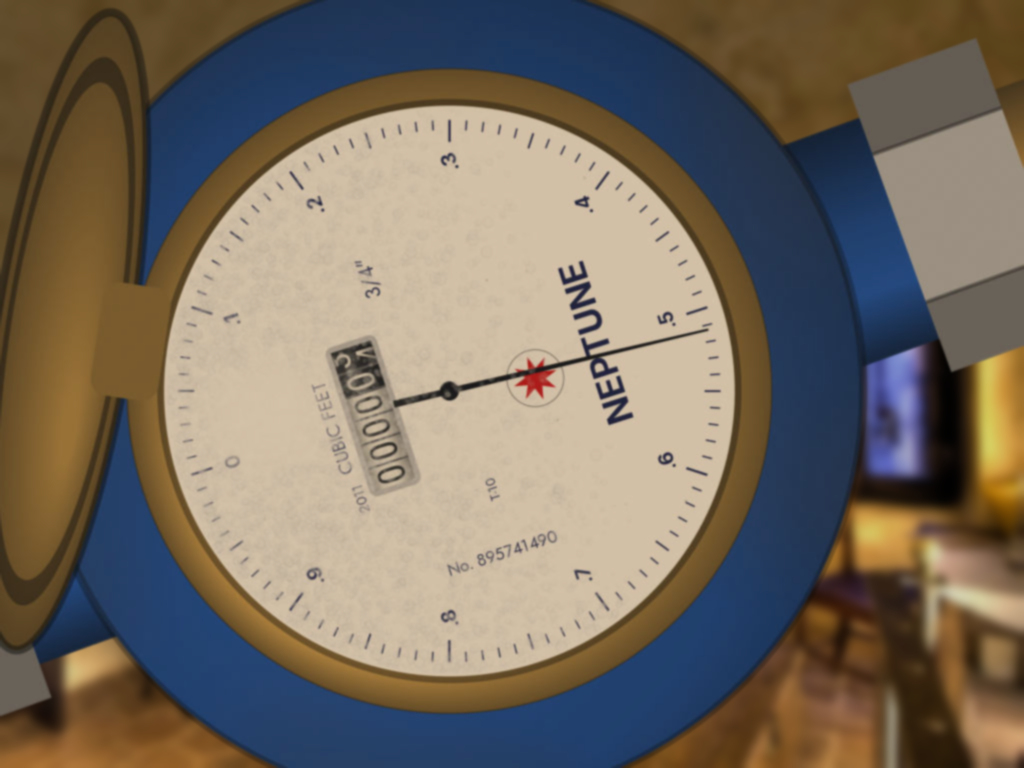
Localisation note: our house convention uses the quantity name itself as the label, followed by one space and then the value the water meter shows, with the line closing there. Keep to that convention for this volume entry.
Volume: 3.51 ft³
